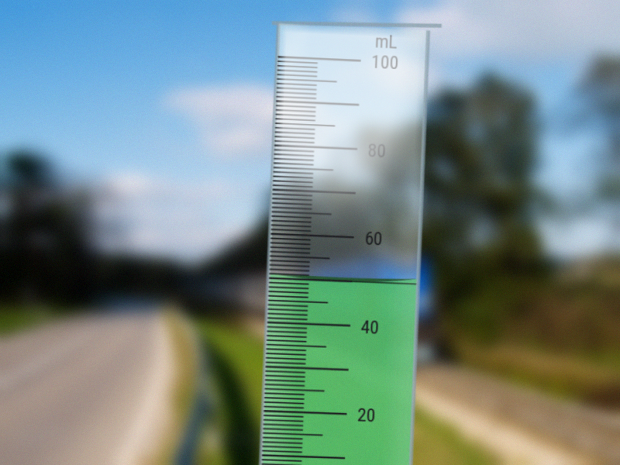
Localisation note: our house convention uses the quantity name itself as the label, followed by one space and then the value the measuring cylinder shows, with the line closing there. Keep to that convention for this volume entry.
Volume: 50 mL
